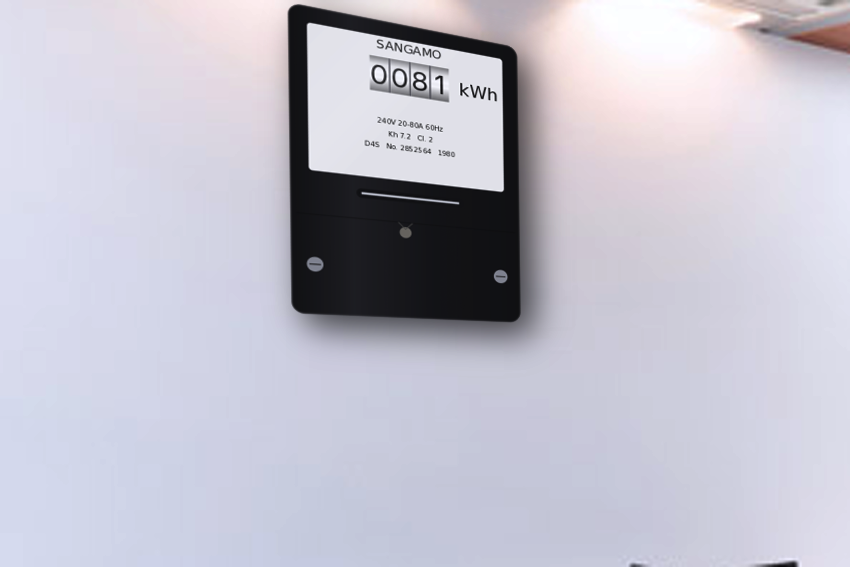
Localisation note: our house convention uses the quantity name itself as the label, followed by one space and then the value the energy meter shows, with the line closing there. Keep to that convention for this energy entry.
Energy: 81 kWh
